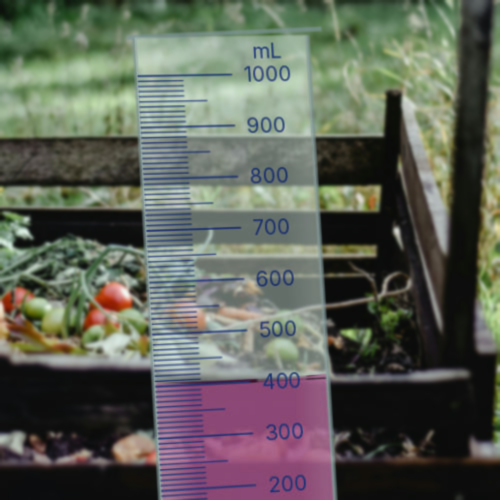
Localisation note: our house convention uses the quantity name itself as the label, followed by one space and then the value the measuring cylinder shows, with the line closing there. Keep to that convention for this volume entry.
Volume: 400 mL
